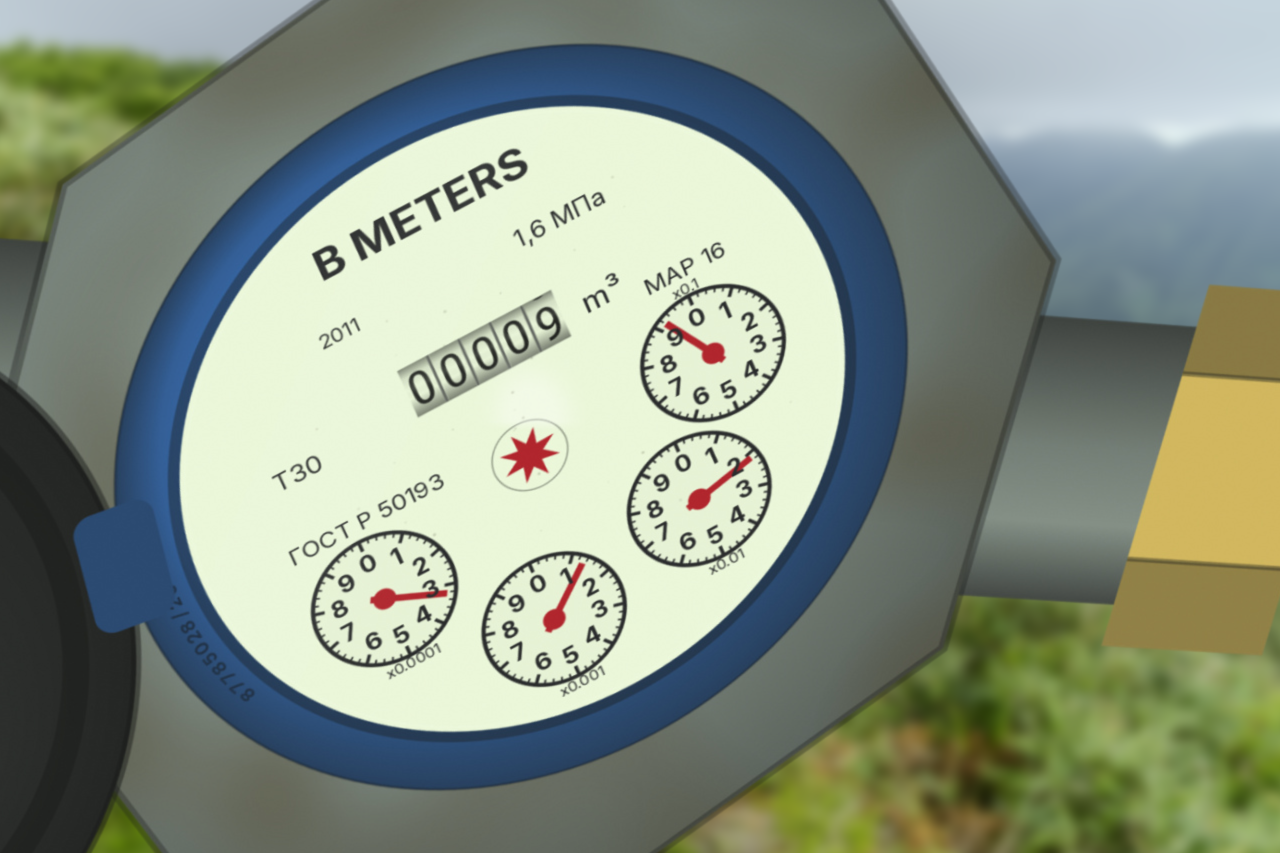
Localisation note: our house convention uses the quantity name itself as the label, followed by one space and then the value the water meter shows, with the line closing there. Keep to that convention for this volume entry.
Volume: 8.9213 m³
